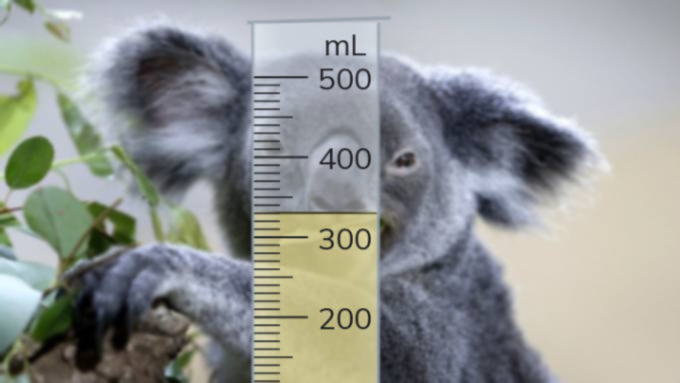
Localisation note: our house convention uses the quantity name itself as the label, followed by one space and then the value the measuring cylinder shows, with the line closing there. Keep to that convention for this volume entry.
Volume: 330 mL
